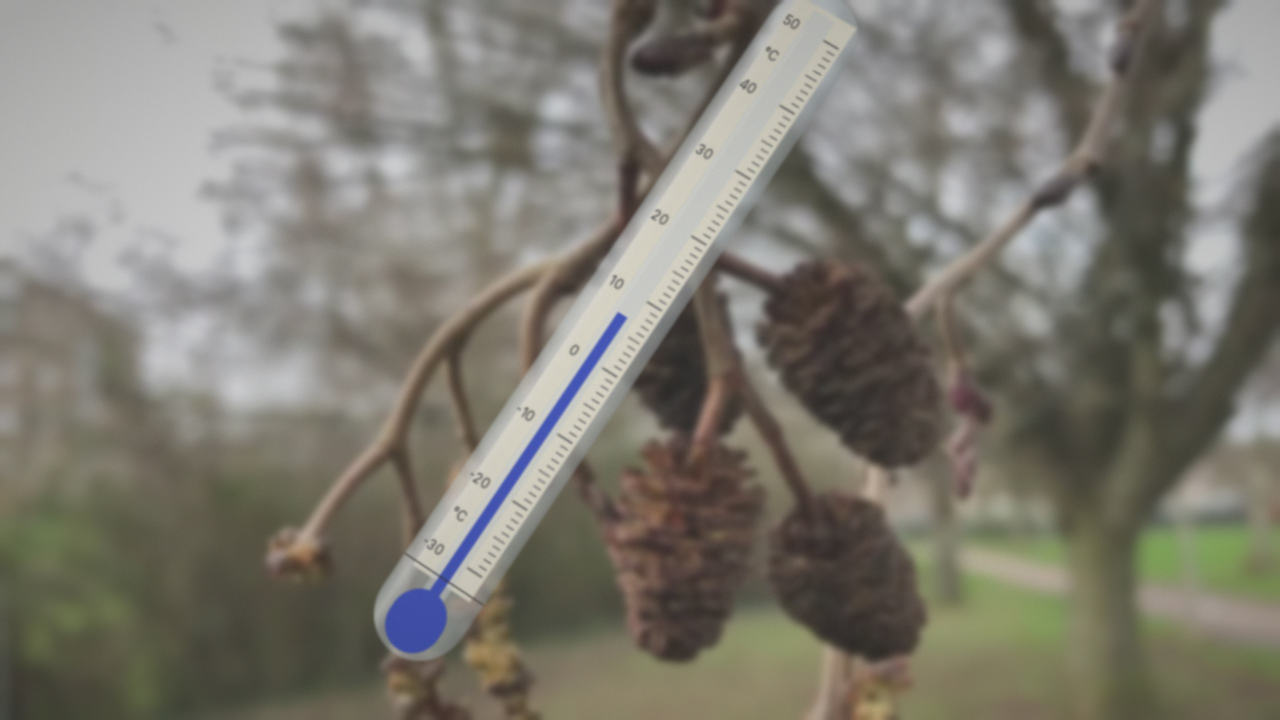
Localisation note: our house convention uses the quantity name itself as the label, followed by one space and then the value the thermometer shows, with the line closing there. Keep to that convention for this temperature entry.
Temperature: 7 °C
